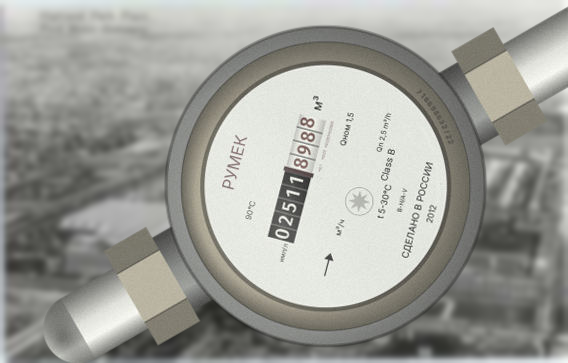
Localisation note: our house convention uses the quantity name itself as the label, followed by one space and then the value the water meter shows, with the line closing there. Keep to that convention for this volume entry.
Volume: 2511.8988 m³
